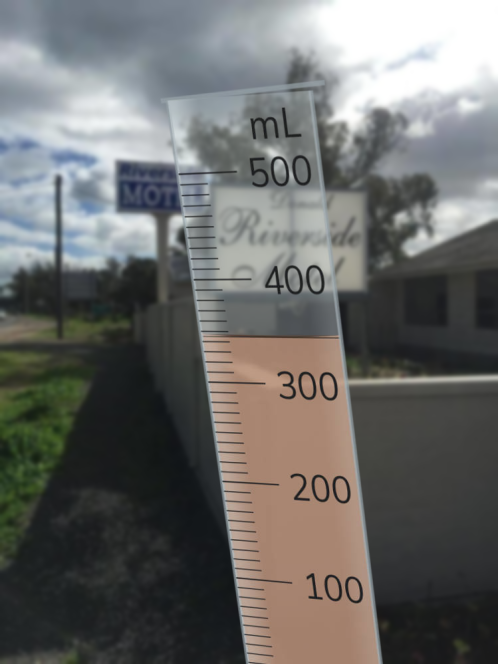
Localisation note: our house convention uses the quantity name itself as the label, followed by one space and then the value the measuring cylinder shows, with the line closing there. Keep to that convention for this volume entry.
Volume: 345 mL
